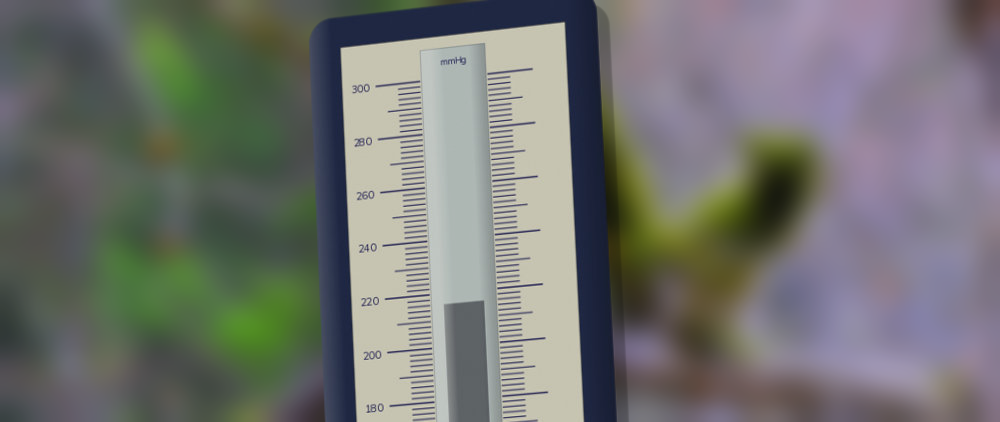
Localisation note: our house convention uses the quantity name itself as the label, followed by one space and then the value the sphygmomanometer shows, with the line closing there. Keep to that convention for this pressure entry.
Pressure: 216 mmHg
